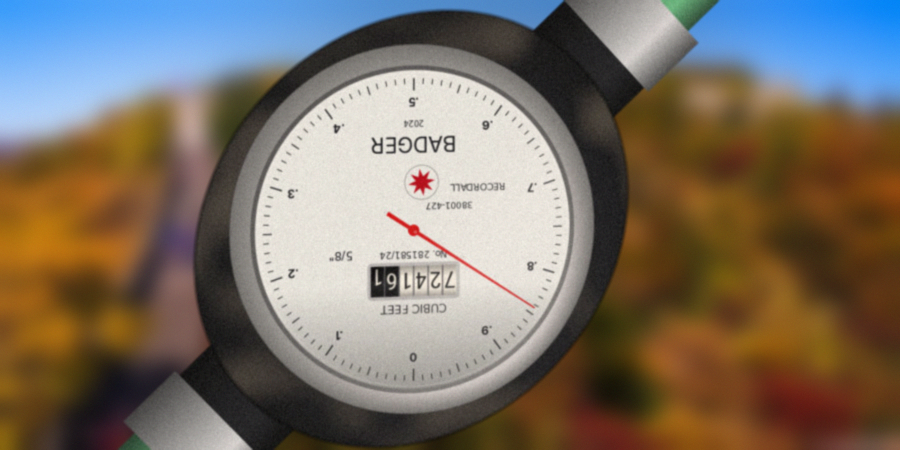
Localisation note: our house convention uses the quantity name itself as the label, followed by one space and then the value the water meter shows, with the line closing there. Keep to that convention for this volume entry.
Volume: 724160.84 ft³
